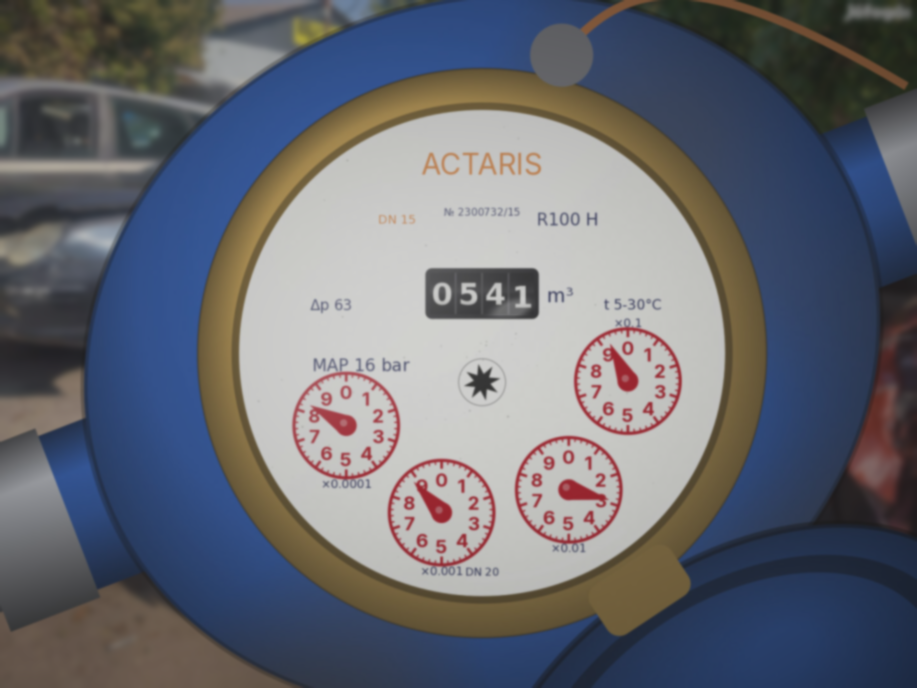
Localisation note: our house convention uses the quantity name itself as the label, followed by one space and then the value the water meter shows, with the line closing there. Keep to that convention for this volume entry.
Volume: 540.9288 m³
